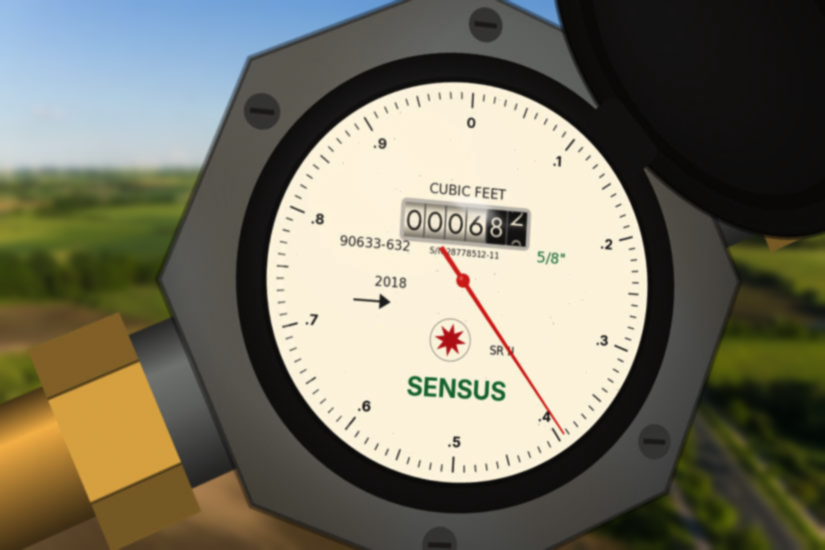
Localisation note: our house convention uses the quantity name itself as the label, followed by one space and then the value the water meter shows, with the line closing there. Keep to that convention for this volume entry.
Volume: 682.39 ft³
